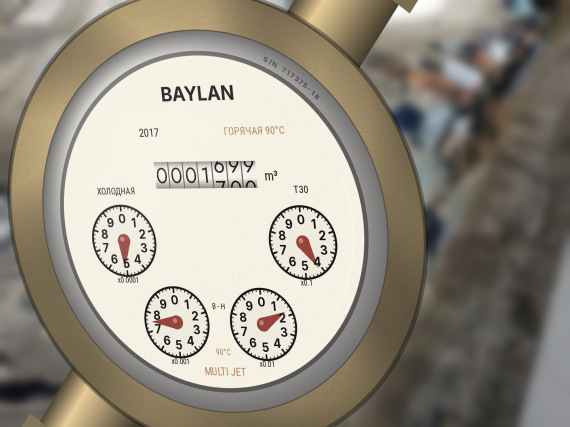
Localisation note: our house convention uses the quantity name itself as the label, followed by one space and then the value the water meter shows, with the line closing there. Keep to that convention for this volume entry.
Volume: 1699.4175 m³
